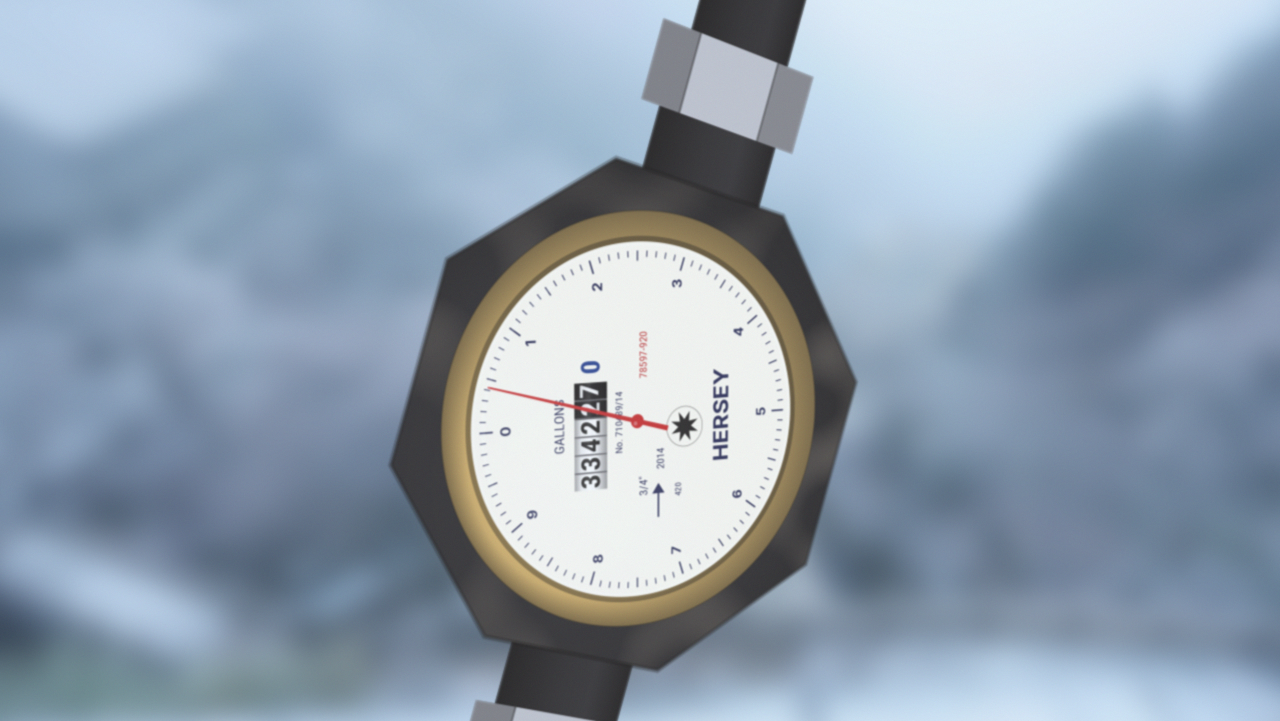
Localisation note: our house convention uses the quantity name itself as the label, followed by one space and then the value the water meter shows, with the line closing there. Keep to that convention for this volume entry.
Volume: 3342270.4 gal
